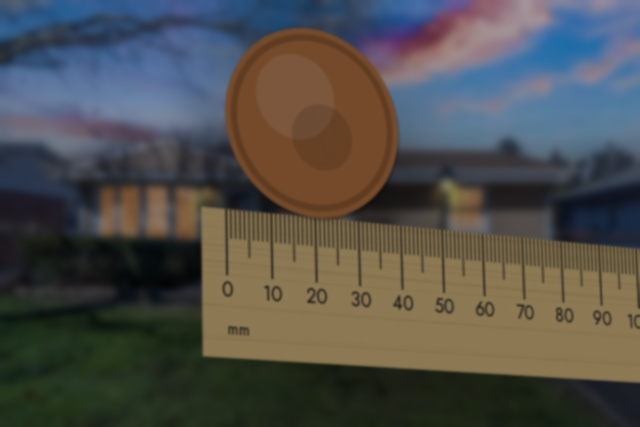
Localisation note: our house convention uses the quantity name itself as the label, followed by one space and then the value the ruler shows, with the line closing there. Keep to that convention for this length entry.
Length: 40 mm
